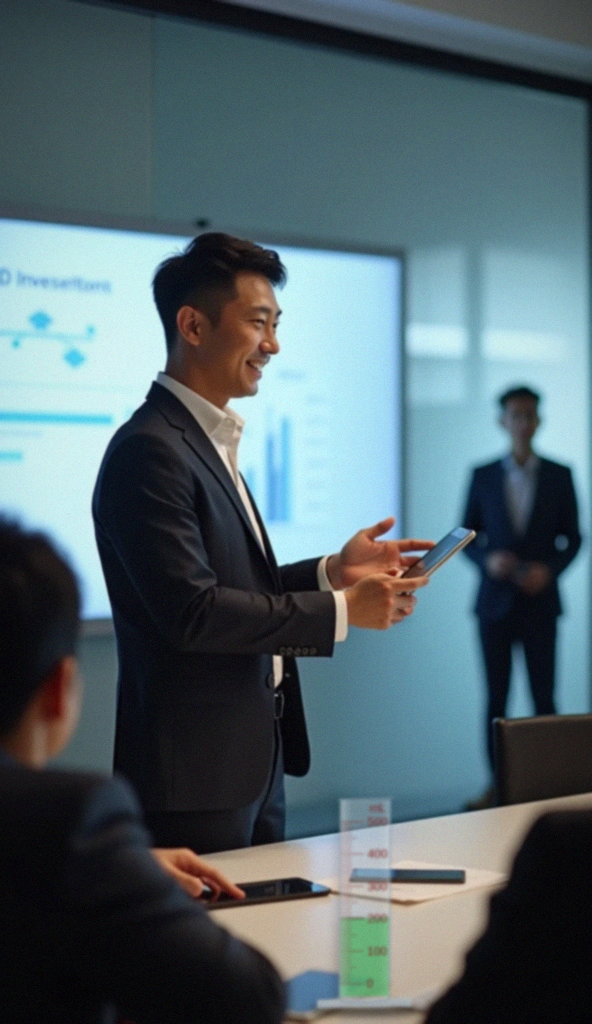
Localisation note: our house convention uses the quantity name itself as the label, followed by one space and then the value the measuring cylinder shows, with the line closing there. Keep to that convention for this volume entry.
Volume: 200 mL
